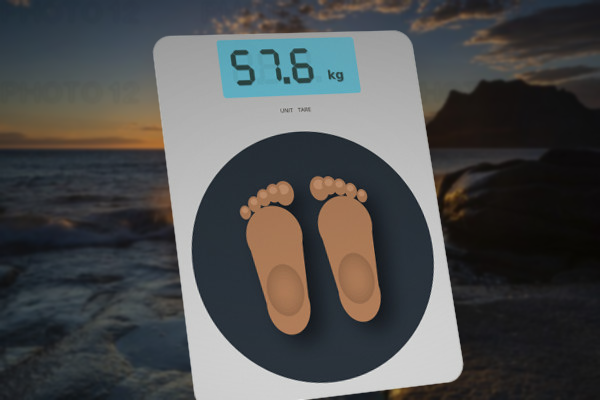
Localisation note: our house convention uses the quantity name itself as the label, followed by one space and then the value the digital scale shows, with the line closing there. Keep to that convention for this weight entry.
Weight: 57.6 kg
